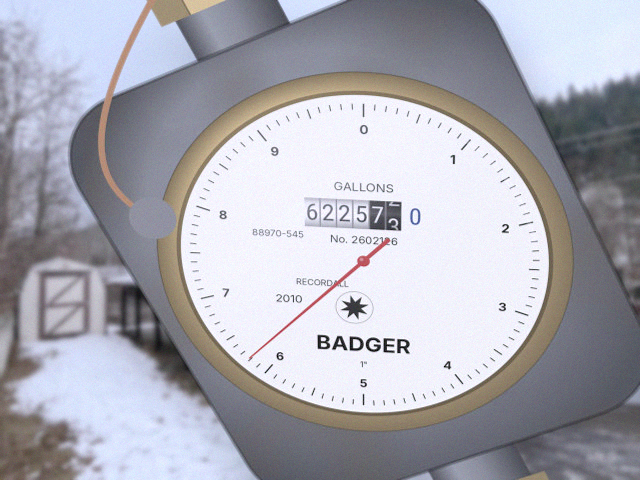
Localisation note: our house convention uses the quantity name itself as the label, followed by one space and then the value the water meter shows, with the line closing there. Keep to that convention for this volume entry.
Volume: 6225726.2 gal
